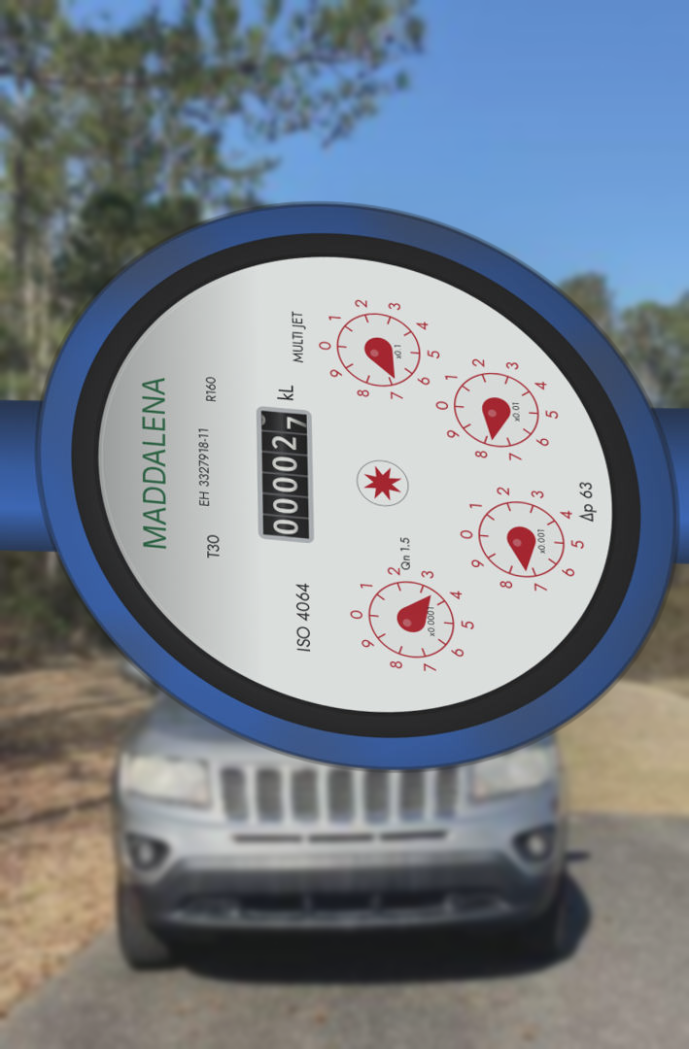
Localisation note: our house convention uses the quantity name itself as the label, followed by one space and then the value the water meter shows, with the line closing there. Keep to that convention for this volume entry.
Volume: 26.6773 kL
